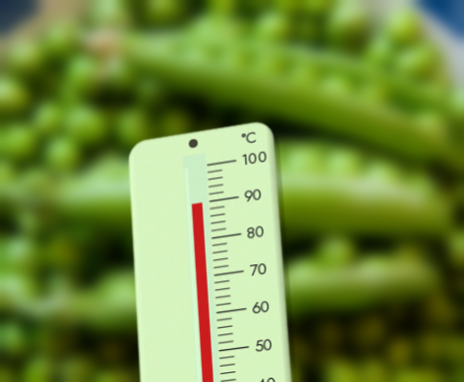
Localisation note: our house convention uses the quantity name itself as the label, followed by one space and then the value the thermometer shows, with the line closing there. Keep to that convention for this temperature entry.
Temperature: 90 °C
